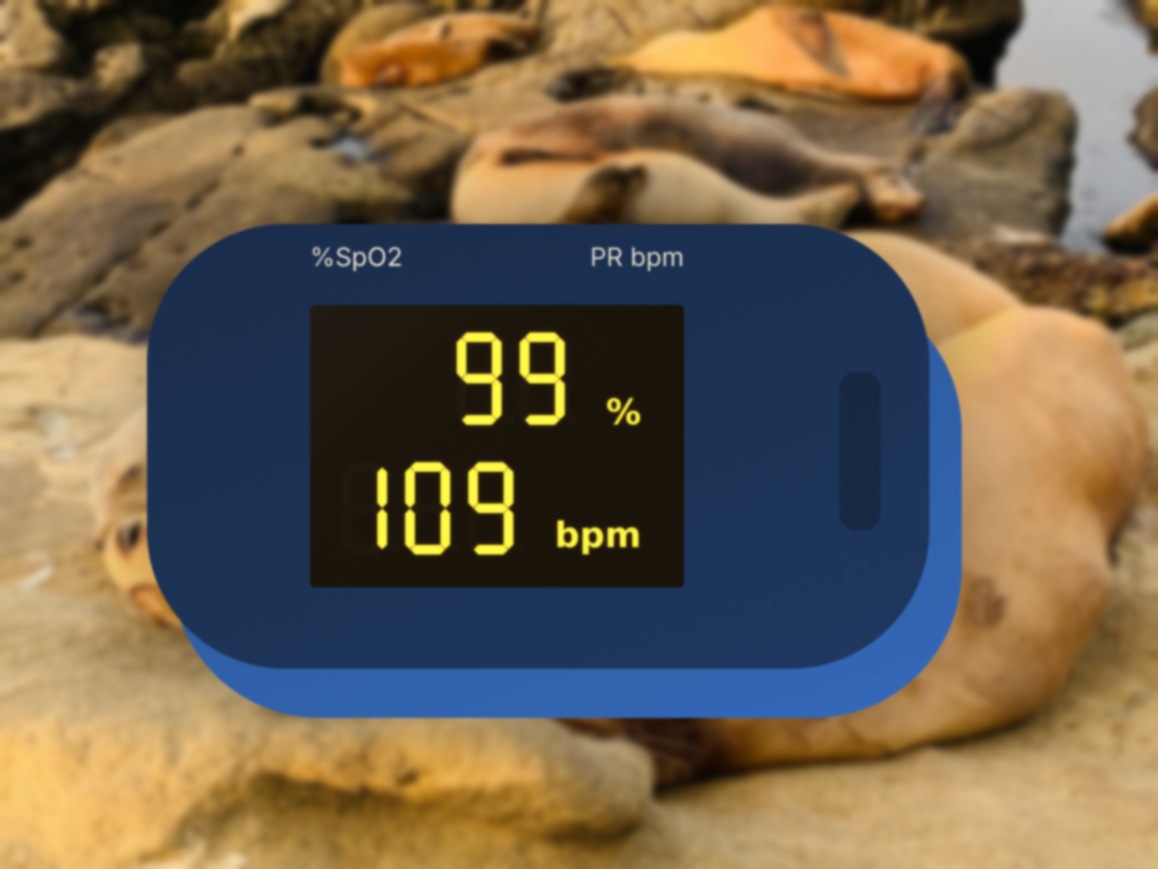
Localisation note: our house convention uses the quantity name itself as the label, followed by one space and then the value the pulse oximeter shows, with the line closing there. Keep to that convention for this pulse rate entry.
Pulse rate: 109 bpm
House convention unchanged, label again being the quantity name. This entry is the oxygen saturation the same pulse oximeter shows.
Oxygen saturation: 99 %
